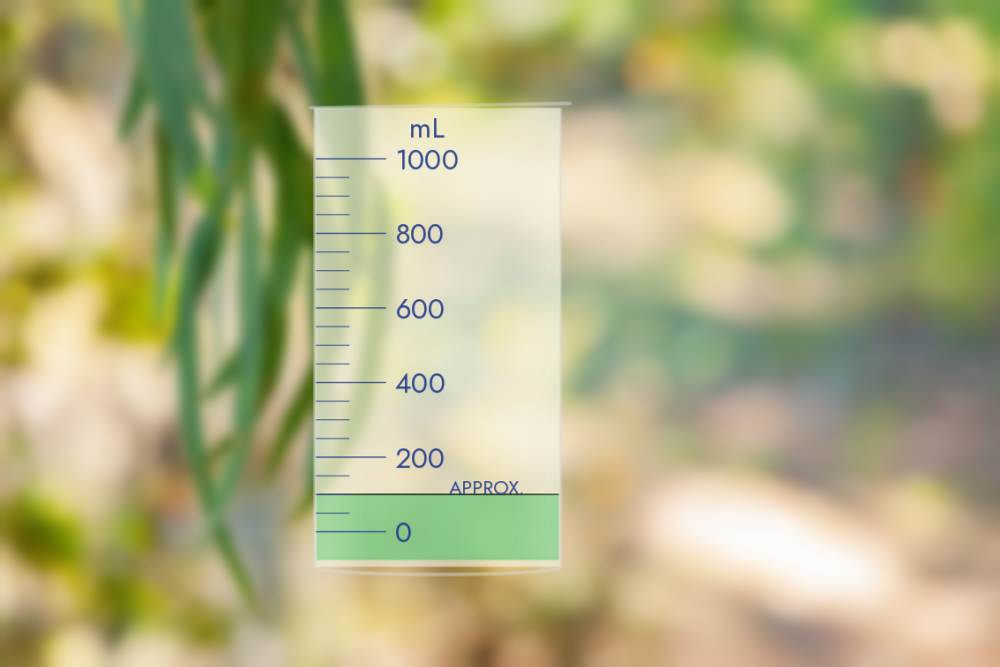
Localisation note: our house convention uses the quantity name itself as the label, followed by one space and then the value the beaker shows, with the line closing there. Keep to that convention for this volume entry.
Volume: 100 mL
